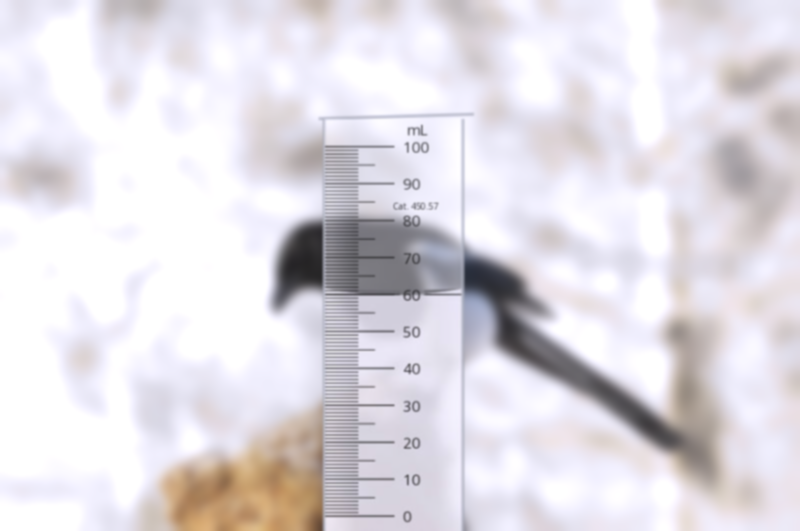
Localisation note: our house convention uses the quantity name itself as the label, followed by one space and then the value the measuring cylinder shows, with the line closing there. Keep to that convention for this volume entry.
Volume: 60 mL
